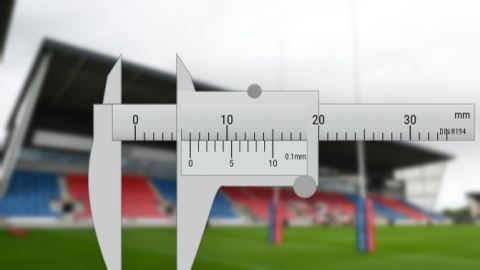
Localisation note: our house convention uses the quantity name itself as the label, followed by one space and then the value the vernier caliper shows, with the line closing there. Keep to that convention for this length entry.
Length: 6.0 mm
